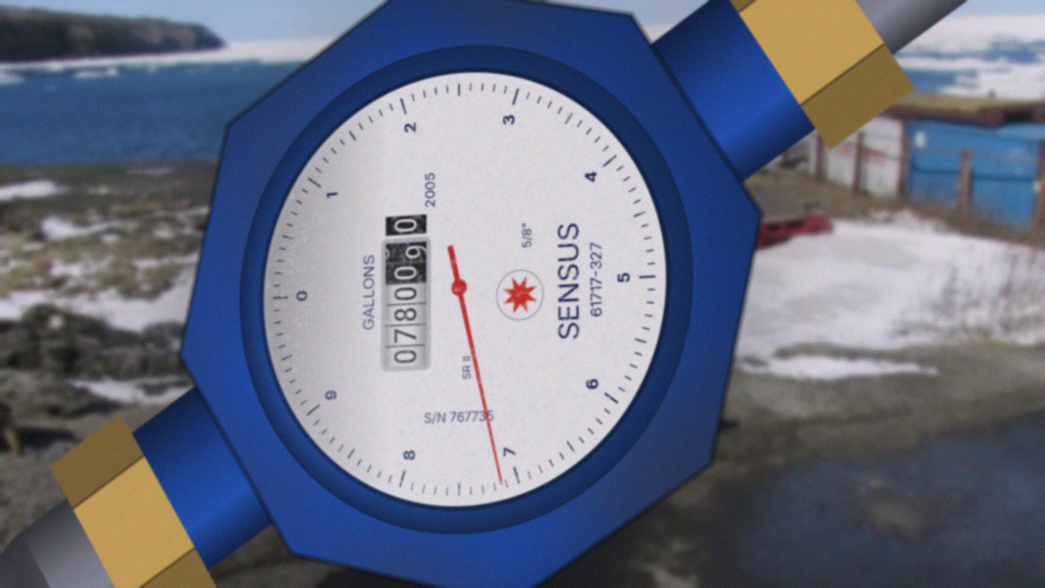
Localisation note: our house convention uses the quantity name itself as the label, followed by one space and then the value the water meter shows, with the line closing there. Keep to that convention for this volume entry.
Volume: 780087.1 gal
